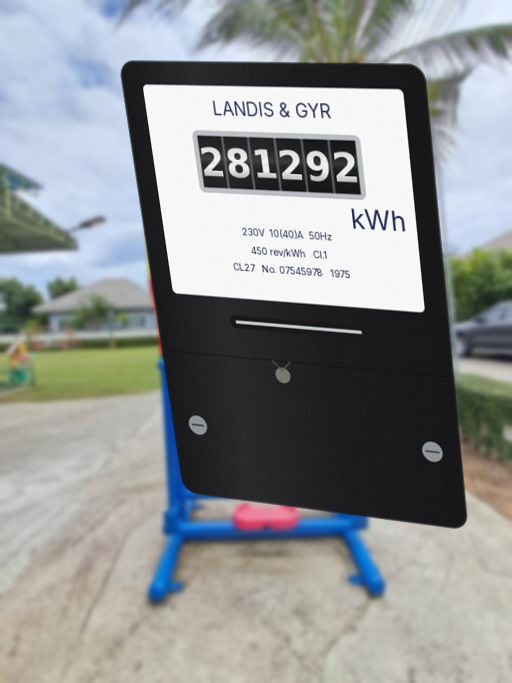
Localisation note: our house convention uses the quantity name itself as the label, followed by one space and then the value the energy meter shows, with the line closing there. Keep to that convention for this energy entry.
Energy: 281292 kWh
